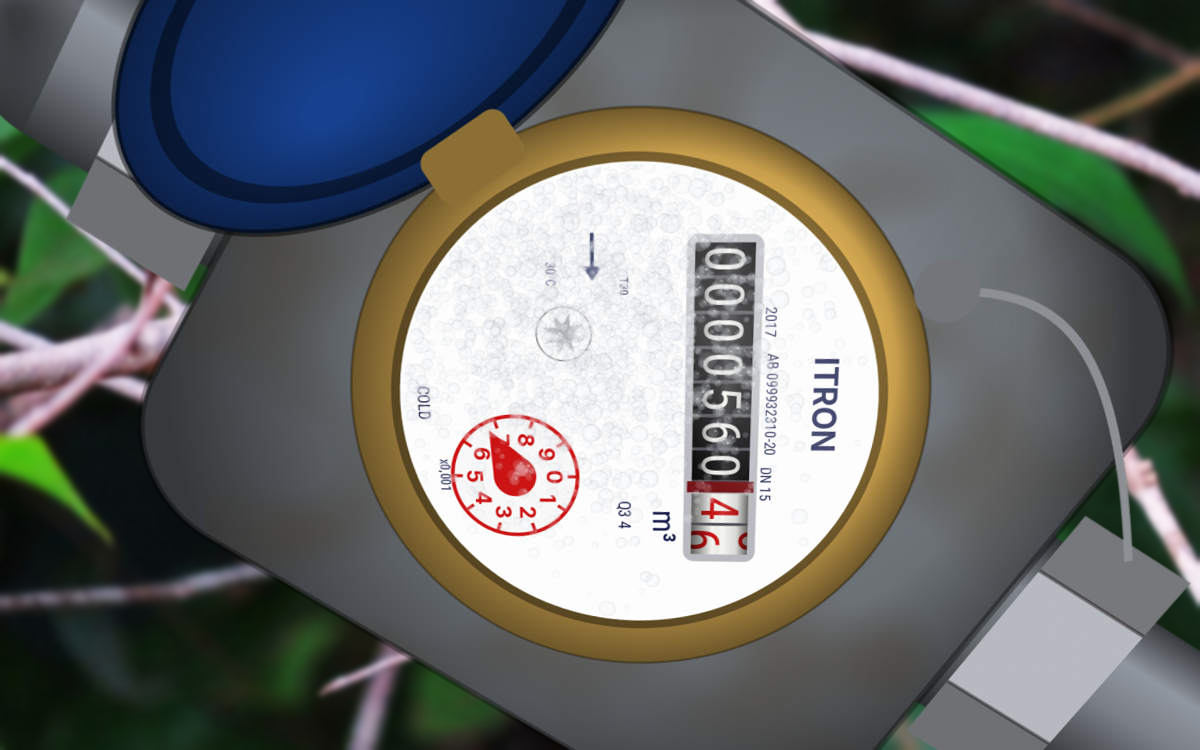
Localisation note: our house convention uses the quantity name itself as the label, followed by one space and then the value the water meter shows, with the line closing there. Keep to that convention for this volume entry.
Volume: 560.456 m³
